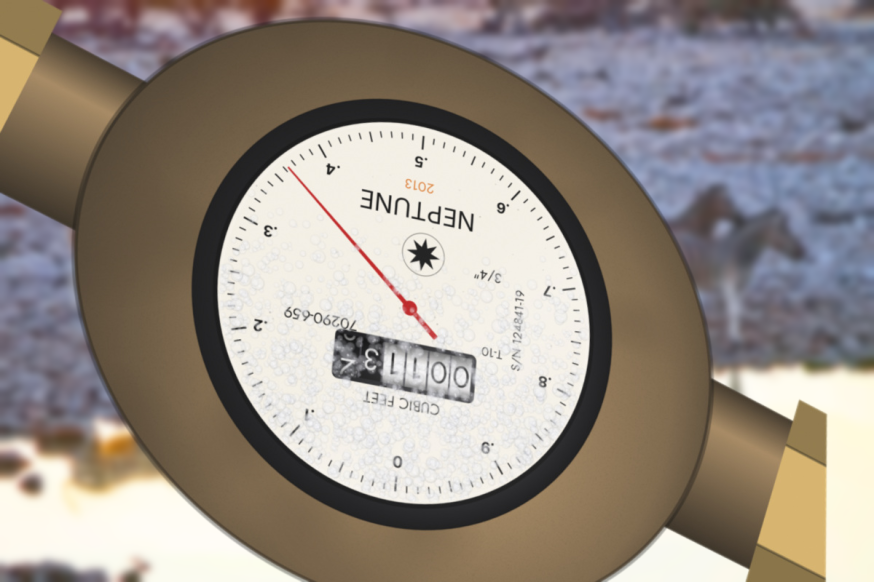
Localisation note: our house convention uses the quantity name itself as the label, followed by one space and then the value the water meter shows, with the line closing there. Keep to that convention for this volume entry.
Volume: 1132.36 ft³
